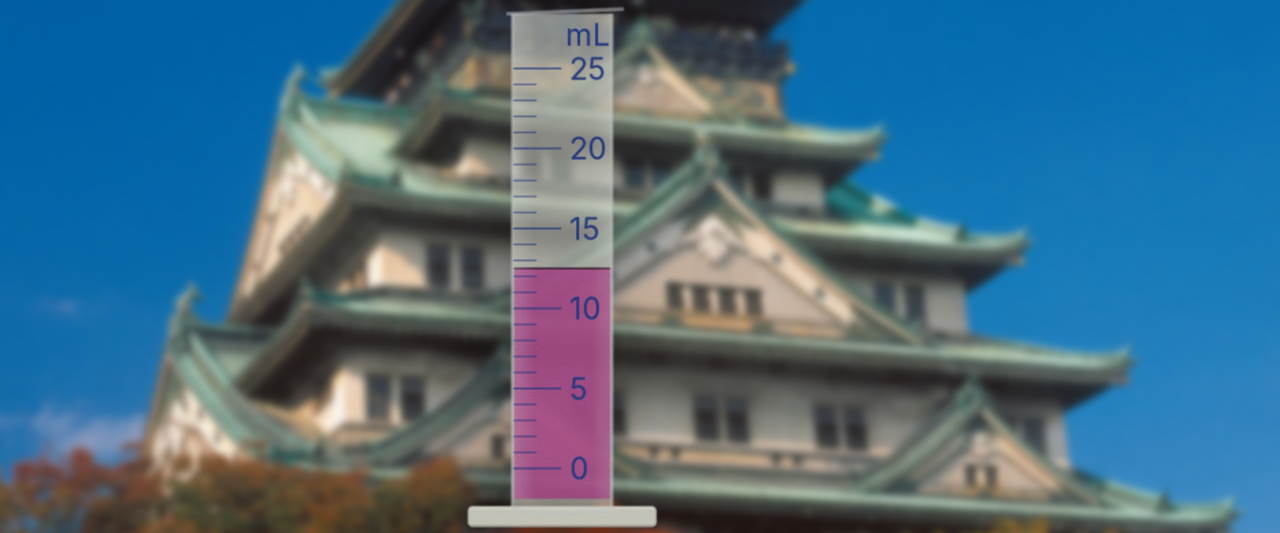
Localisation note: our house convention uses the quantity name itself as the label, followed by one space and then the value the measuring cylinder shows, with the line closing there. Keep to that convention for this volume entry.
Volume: 12.5 mL
